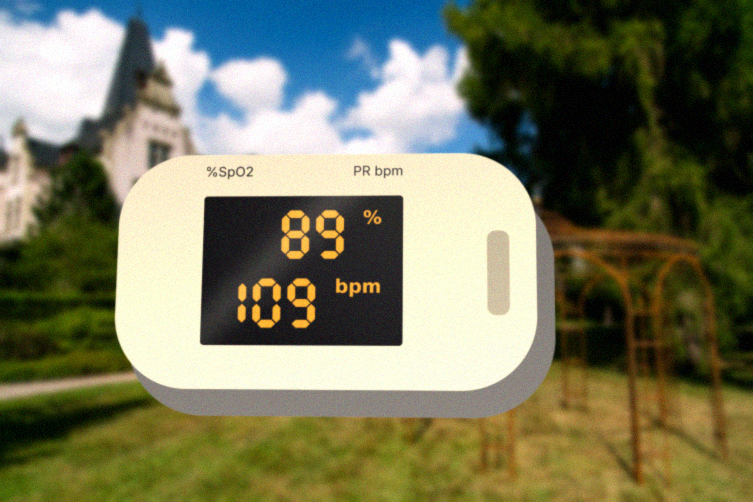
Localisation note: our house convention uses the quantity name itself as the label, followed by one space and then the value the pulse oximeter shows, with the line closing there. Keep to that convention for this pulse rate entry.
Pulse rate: 109 bpm
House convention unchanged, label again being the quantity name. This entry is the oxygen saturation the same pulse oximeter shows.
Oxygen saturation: 89 %
